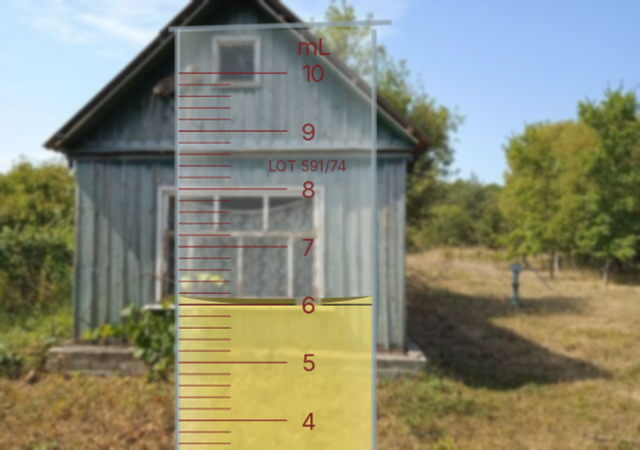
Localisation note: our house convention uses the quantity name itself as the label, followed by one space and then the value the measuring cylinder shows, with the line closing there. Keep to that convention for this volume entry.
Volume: 6 mL
